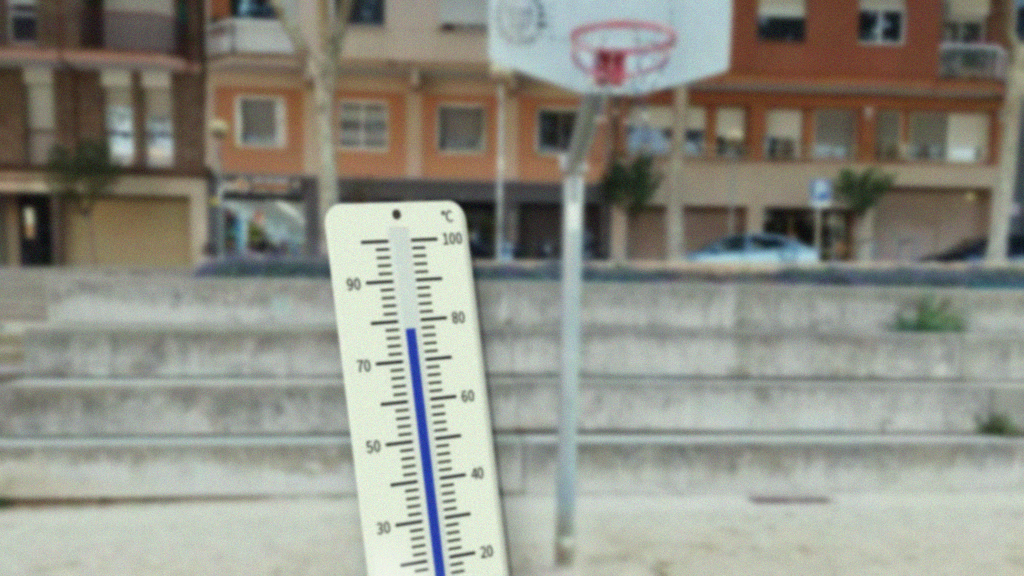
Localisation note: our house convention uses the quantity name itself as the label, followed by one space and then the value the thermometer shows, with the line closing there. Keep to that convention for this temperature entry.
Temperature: 78 °C
